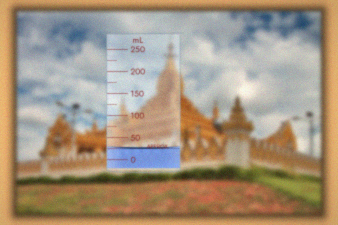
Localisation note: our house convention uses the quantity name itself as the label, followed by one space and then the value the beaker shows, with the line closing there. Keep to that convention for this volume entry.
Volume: 25 mL
